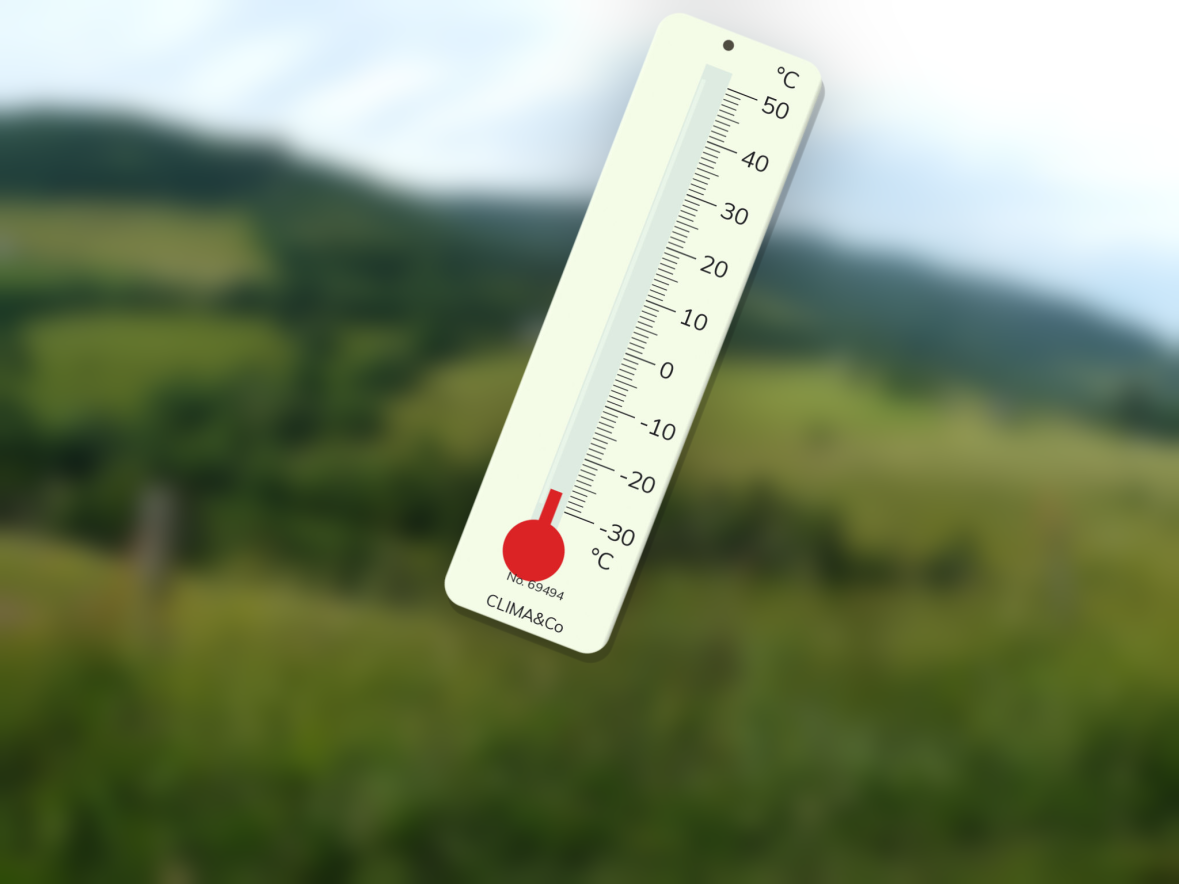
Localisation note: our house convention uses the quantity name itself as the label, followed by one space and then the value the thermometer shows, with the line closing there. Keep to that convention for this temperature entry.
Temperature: -27 °C
